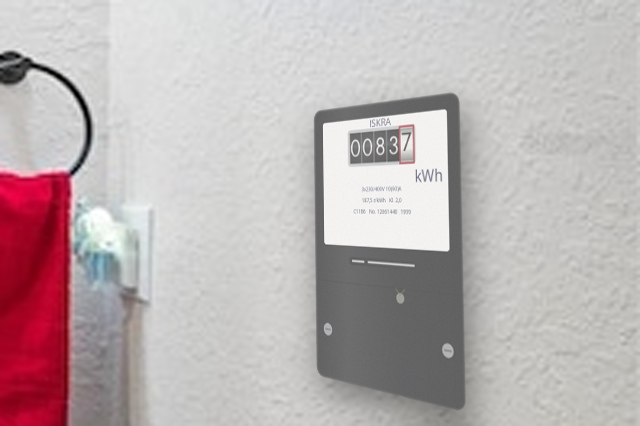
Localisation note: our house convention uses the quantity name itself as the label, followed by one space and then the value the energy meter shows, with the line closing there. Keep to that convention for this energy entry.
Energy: 83.7 kWh
